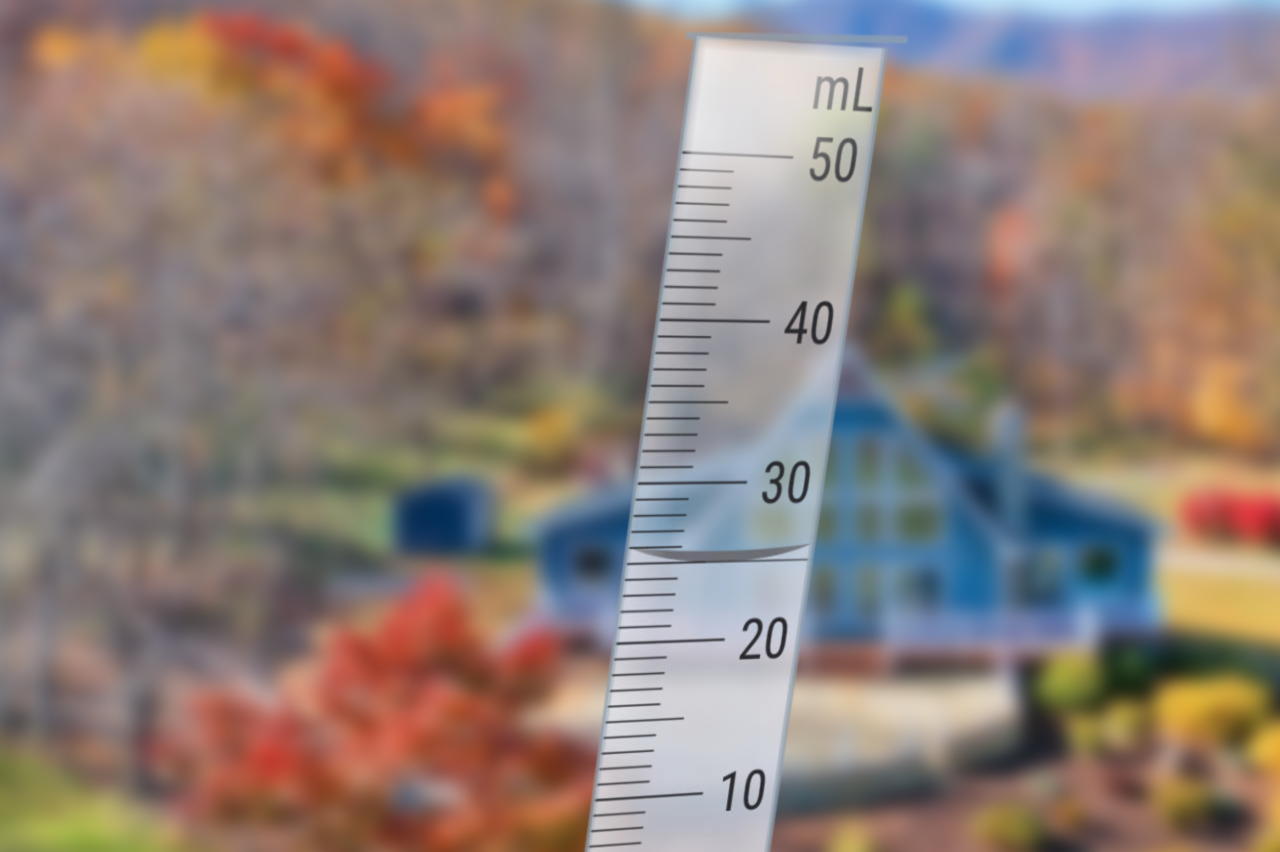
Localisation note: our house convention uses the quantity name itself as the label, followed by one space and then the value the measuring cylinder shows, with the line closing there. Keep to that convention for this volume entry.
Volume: 25 mL
